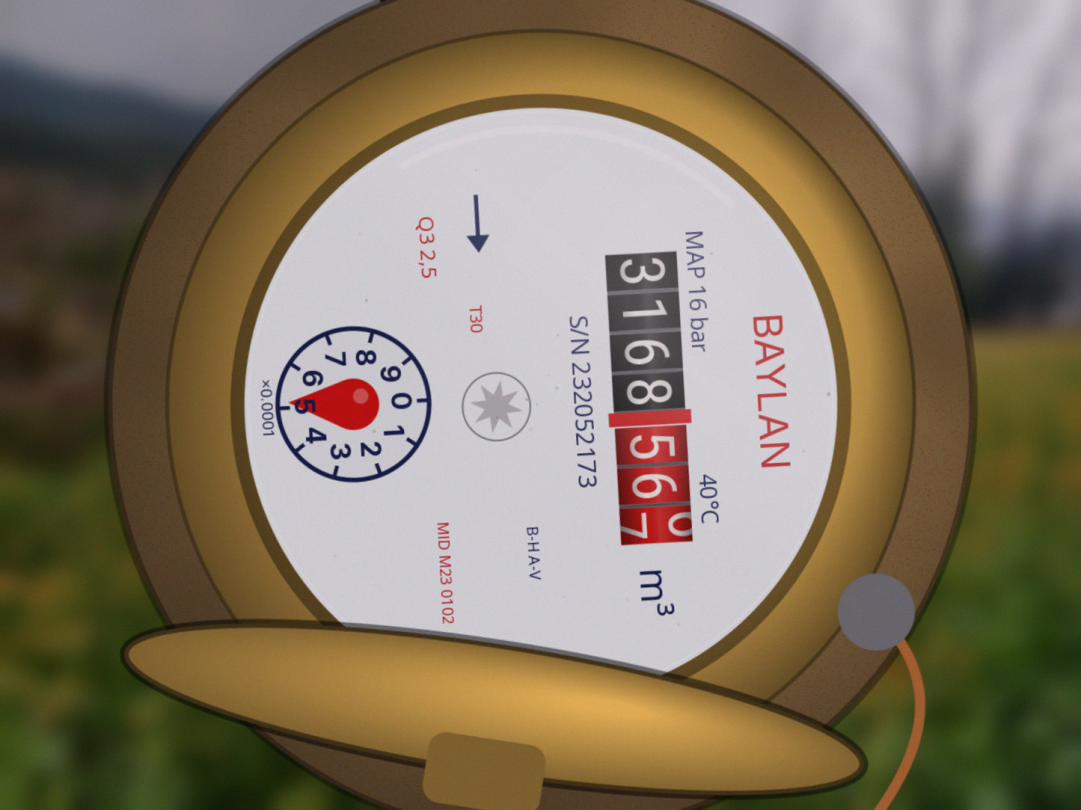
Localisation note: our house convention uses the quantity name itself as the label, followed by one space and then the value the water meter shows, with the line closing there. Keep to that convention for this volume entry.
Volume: 3168.5665 m³
